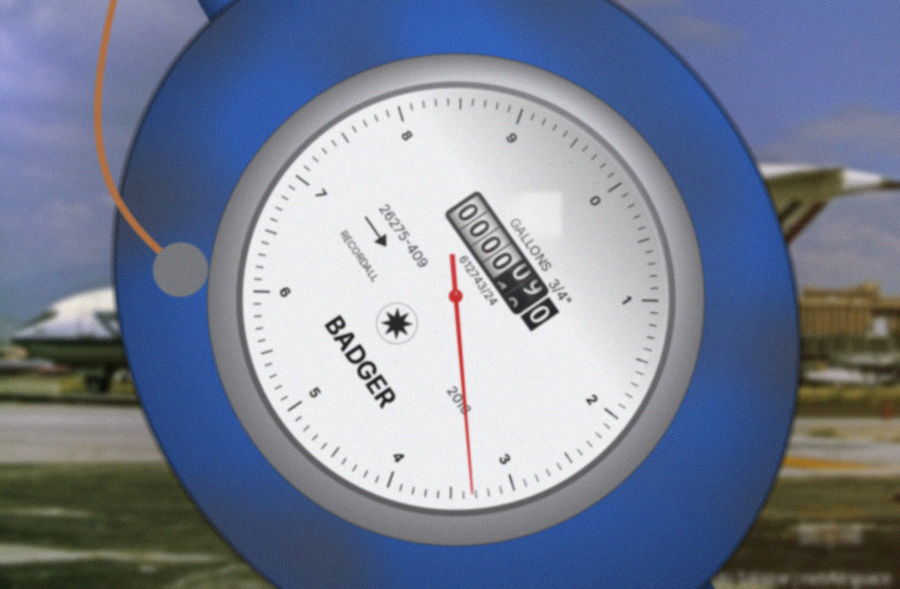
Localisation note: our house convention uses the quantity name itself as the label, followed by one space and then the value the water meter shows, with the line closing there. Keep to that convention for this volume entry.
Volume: 93.3 gal
